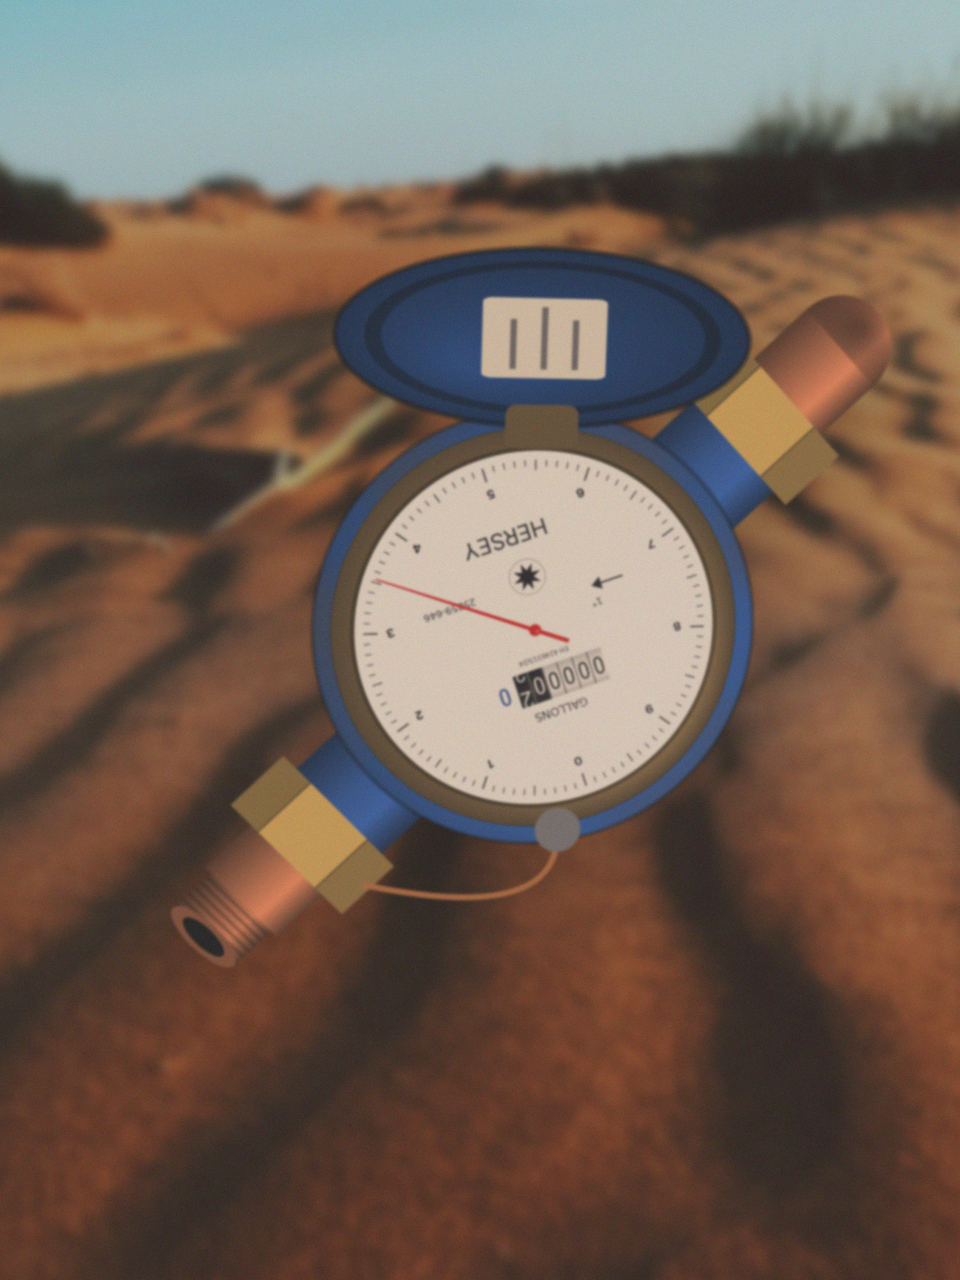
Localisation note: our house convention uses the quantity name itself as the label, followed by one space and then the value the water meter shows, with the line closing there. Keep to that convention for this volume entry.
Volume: 23.5 gal
